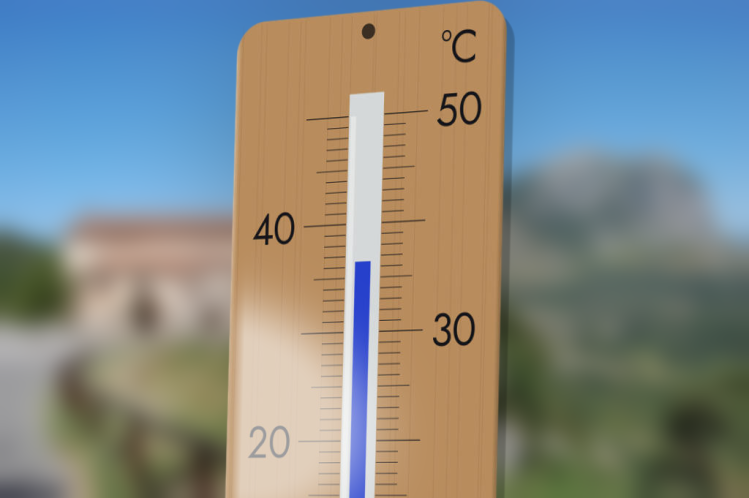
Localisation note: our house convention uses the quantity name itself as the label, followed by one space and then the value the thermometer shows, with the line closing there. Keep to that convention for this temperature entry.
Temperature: 36.5 °C
